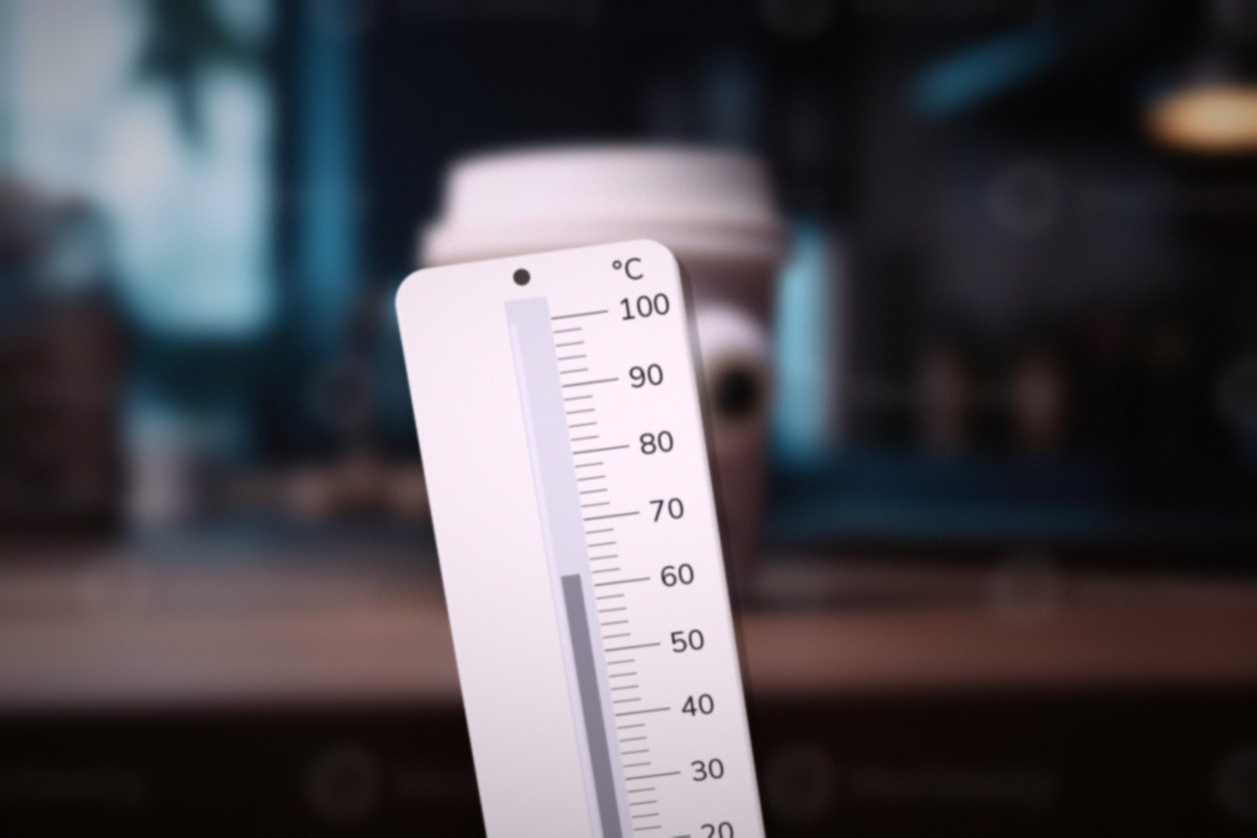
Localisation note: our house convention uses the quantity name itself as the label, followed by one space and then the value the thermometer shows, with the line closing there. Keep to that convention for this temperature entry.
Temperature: 62 °C
